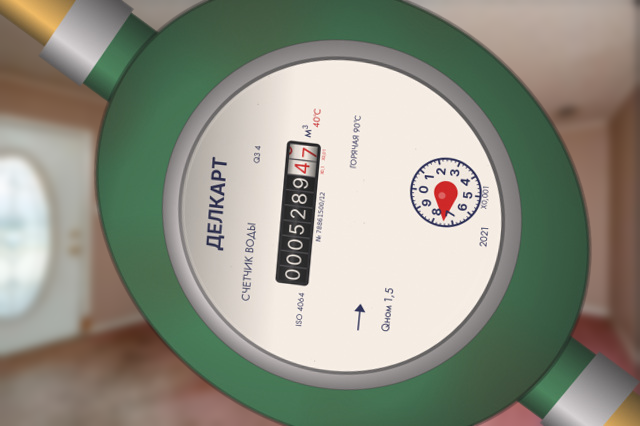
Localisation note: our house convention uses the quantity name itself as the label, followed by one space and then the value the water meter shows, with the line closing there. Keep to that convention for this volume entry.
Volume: 5289.467 m³
